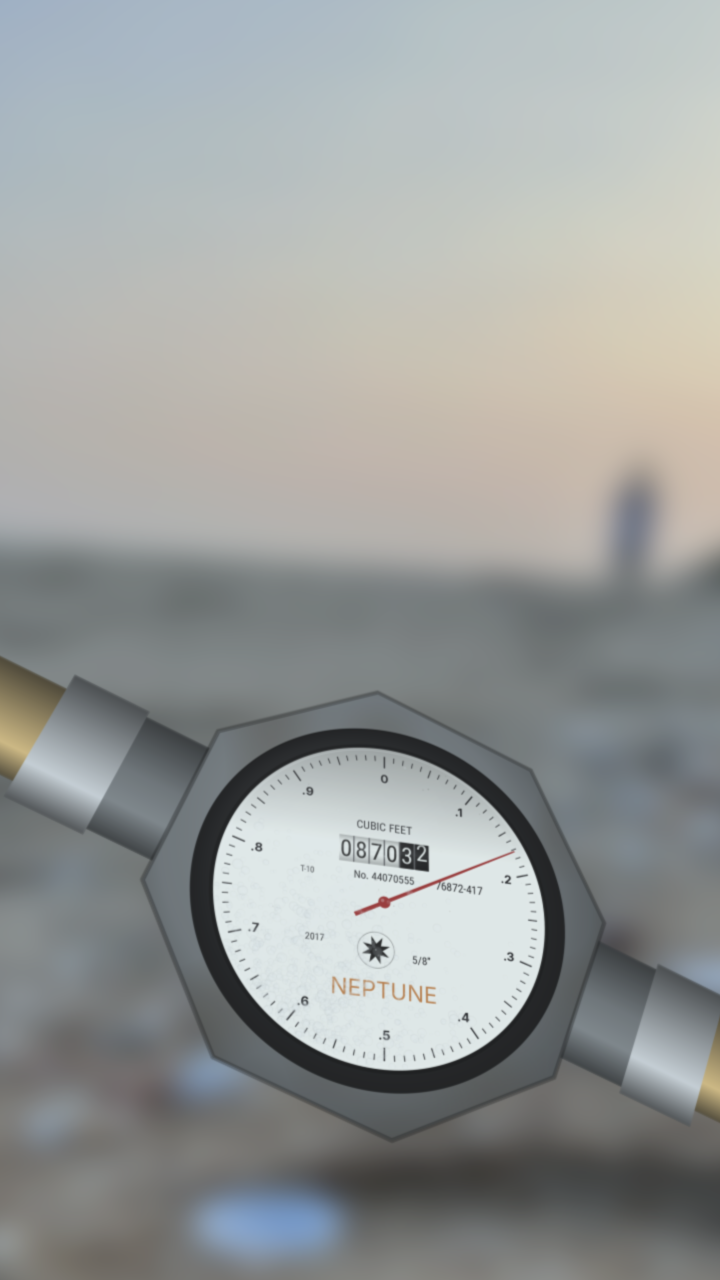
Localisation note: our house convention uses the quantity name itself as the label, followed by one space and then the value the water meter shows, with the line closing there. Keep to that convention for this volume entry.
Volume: 87032.17 ft³
